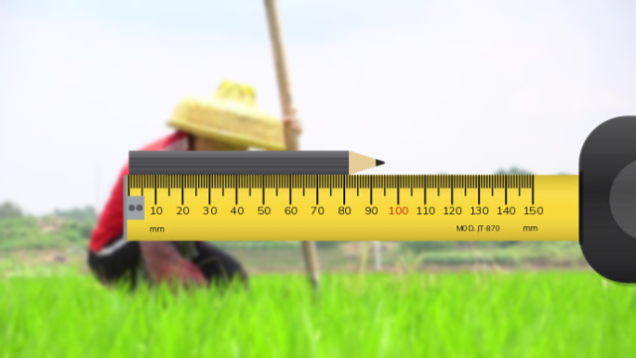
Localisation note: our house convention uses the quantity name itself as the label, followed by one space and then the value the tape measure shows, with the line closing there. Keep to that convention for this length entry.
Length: 95 mm
